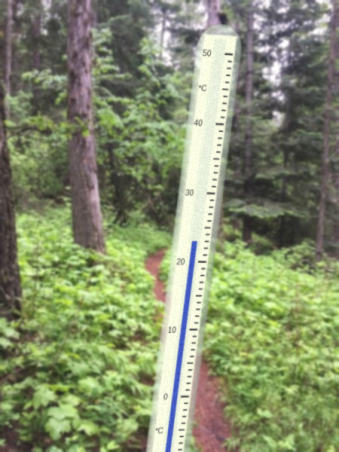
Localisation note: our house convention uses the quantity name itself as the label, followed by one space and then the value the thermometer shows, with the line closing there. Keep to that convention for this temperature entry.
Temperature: 23 °C
